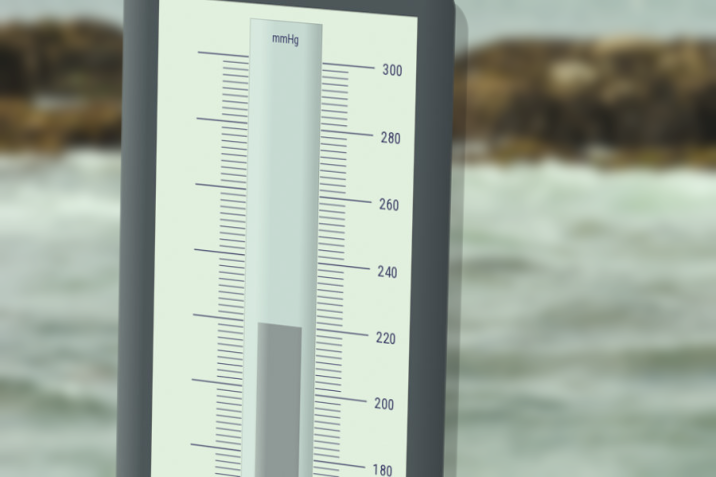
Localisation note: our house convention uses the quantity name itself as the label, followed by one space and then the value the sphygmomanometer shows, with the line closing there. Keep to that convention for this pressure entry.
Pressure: 220 mmHg
